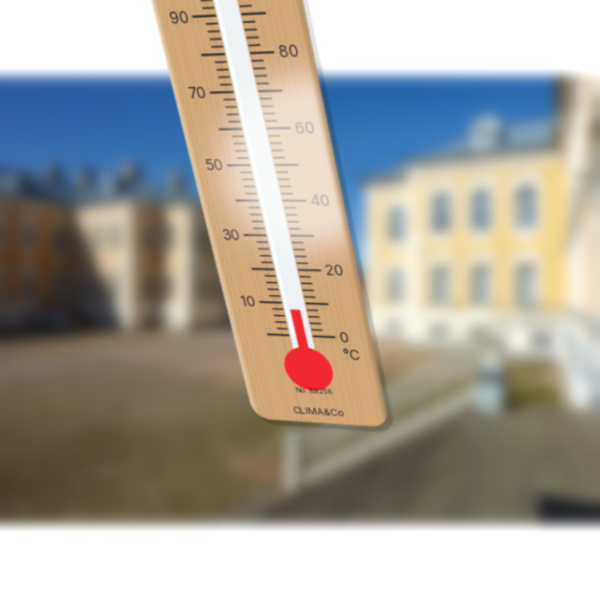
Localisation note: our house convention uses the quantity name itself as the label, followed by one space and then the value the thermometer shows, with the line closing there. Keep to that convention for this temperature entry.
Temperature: 8 °C
